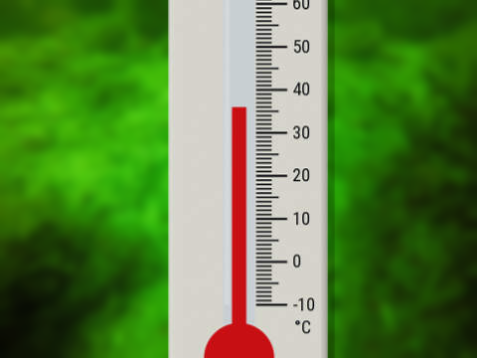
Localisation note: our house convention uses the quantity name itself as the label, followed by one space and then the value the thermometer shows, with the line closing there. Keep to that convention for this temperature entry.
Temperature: 36 °C
